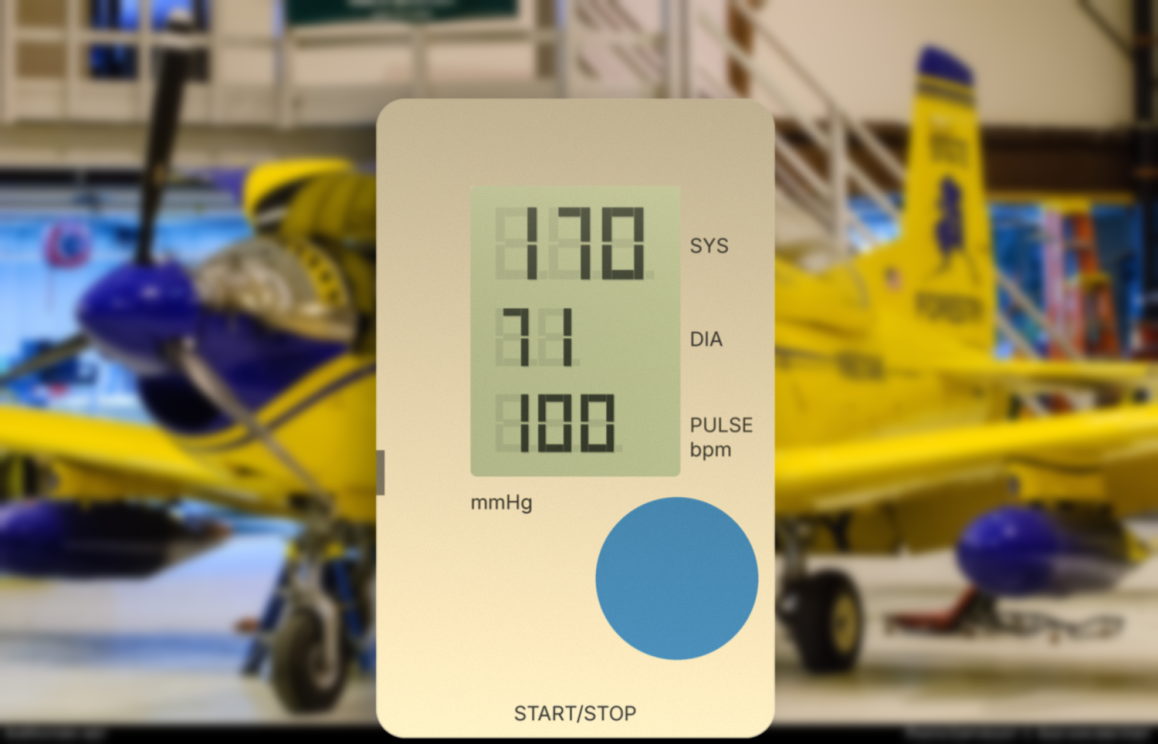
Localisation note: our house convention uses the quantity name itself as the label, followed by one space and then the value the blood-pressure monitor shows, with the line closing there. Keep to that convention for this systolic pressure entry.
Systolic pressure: 170 mmHg
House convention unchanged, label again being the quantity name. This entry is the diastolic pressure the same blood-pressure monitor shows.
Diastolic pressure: 71 mmHg
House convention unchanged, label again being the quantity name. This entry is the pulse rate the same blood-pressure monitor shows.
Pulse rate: 100 bpm
